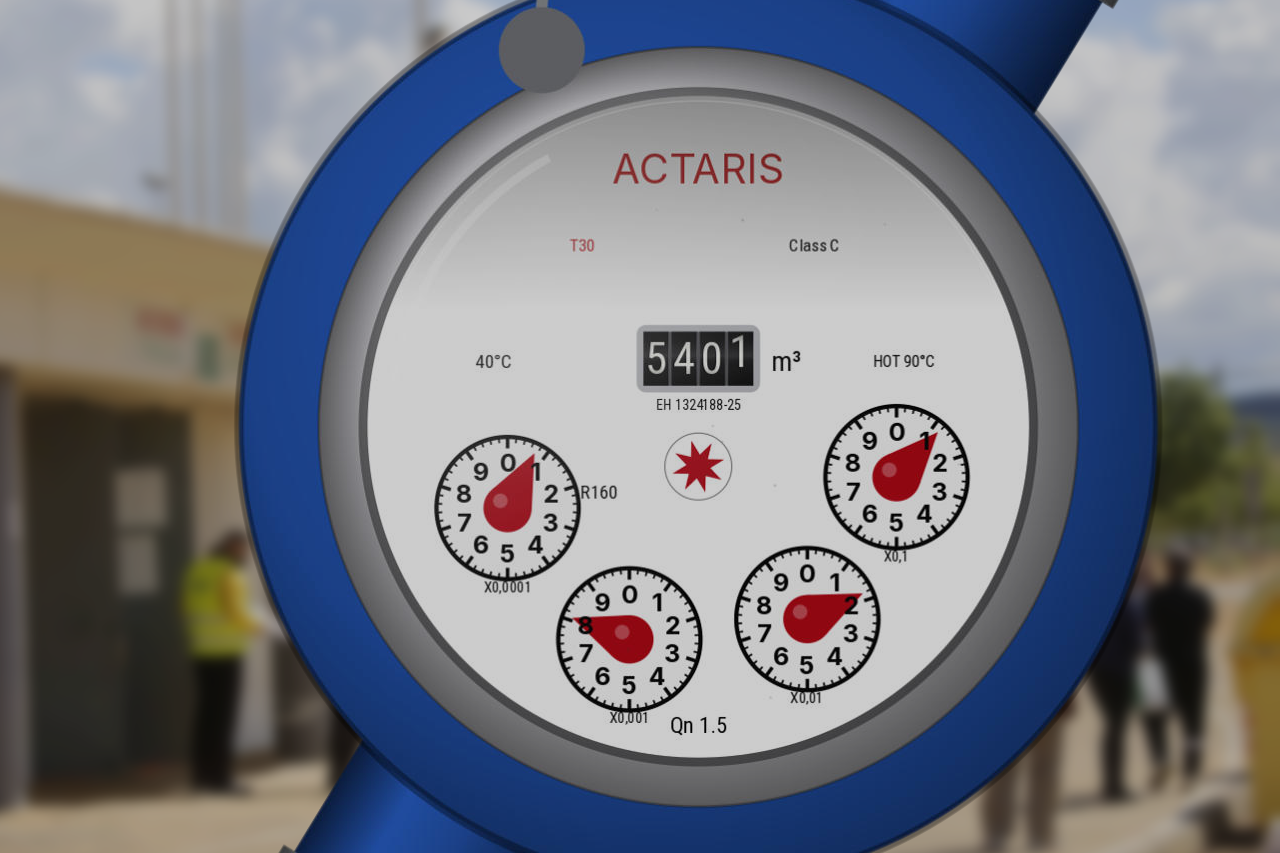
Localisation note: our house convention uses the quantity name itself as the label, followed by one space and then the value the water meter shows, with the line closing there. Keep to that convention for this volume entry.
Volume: 5401.1180 m³
